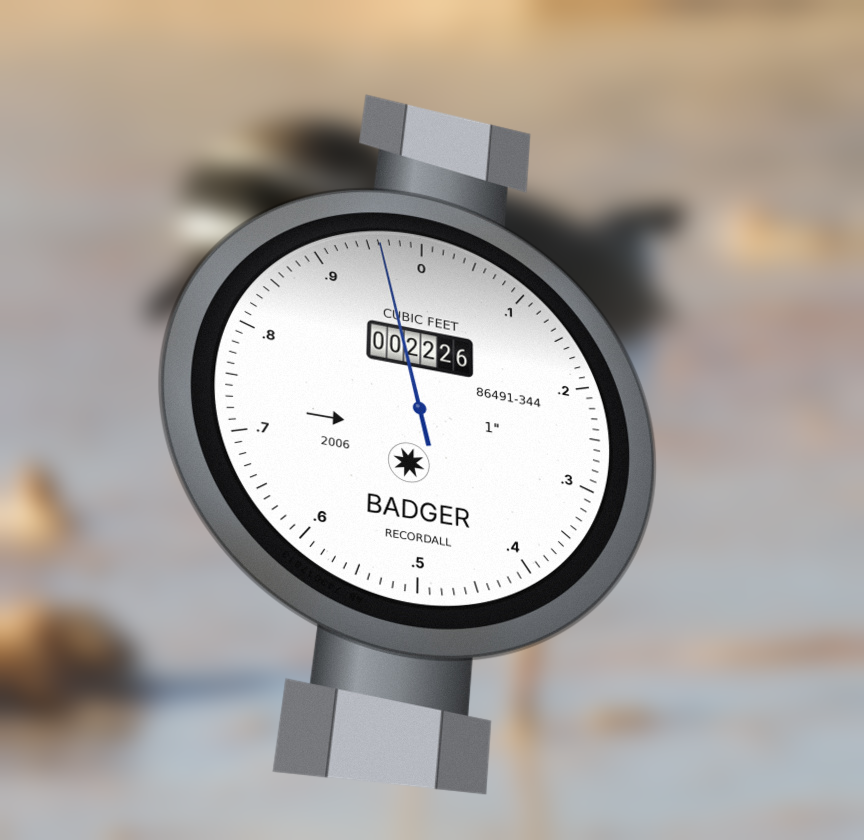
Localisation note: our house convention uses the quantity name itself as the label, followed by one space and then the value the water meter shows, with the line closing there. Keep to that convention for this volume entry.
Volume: 2225.96 ft³
